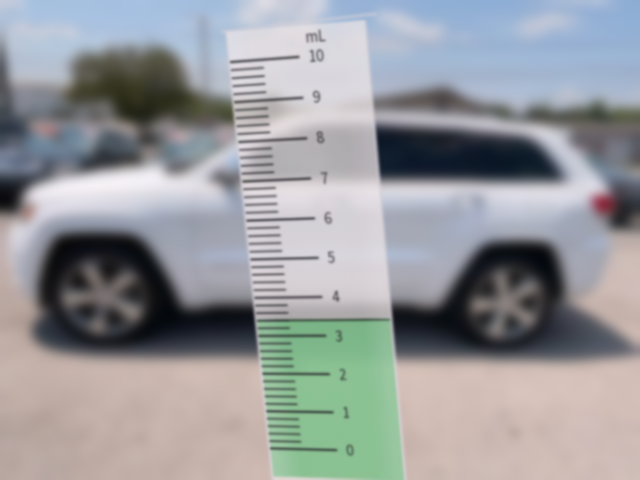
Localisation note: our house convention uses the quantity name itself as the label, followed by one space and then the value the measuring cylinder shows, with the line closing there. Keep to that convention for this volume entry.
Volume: 3.4 mL
